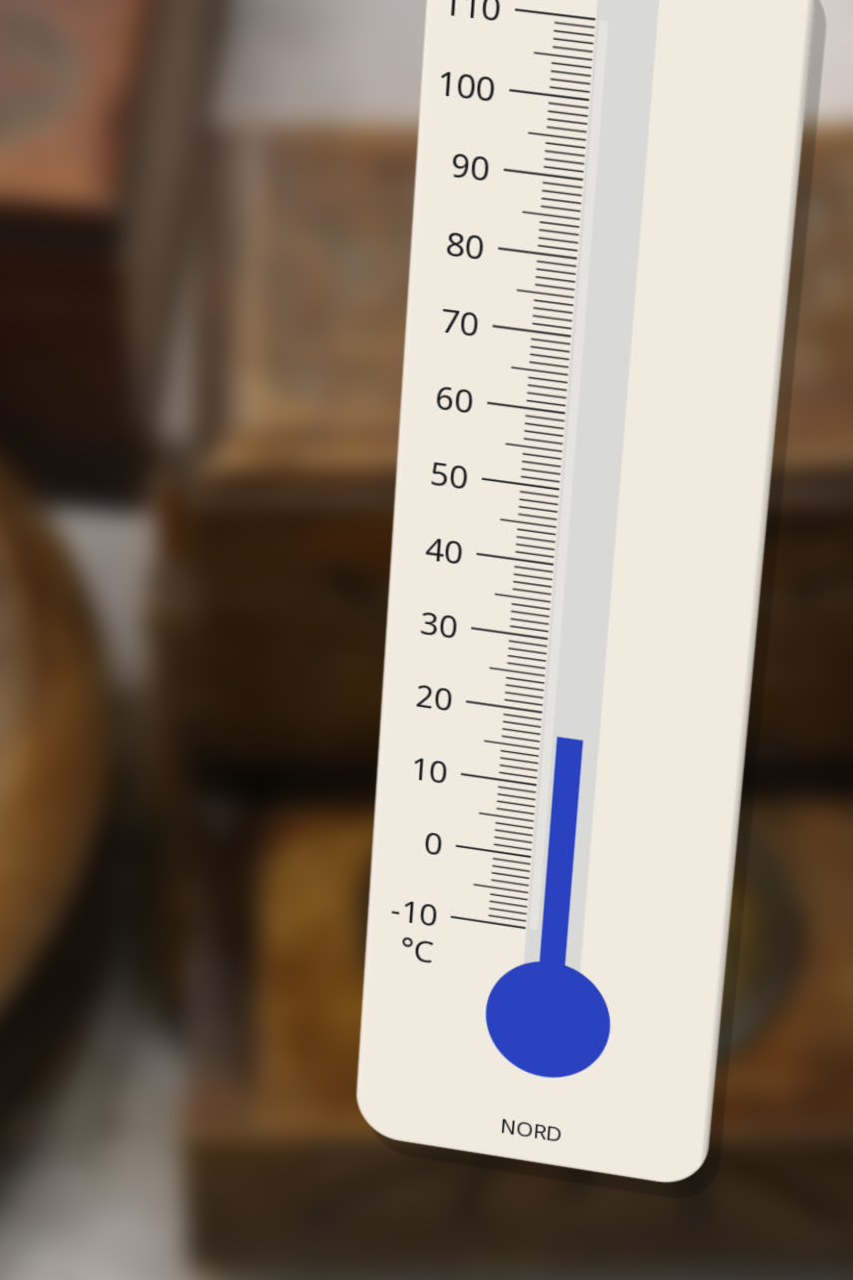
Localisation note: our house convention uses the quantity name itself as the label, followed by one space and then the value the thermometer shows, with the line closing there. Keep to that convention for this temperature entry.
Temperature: 17 °C
